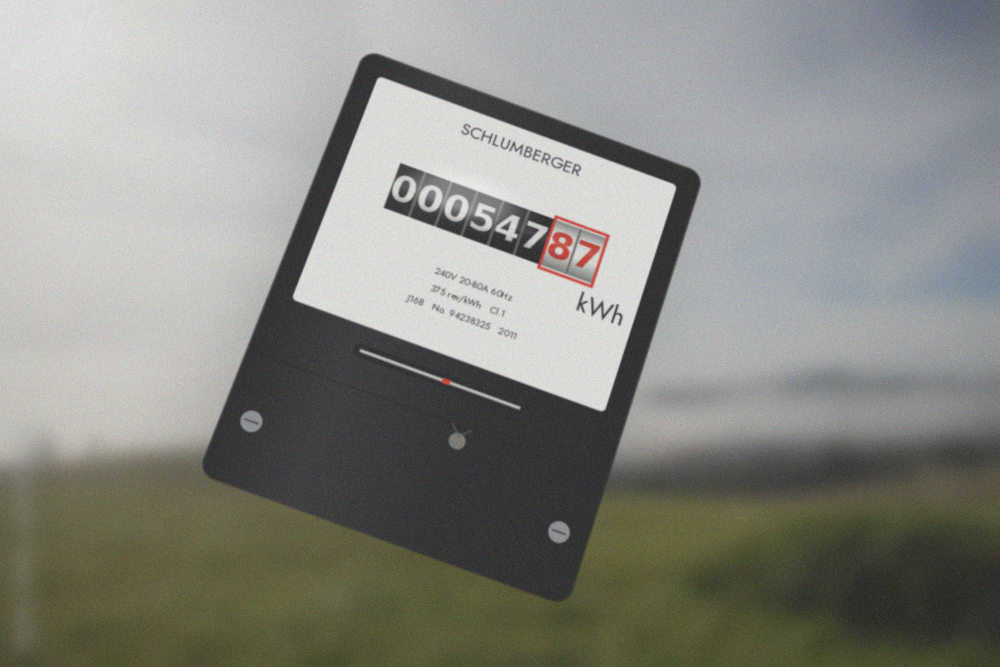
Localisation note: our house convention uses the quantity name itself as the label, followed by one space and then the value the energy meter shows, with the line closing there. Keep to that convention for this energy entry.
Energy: 547.87 kWh
